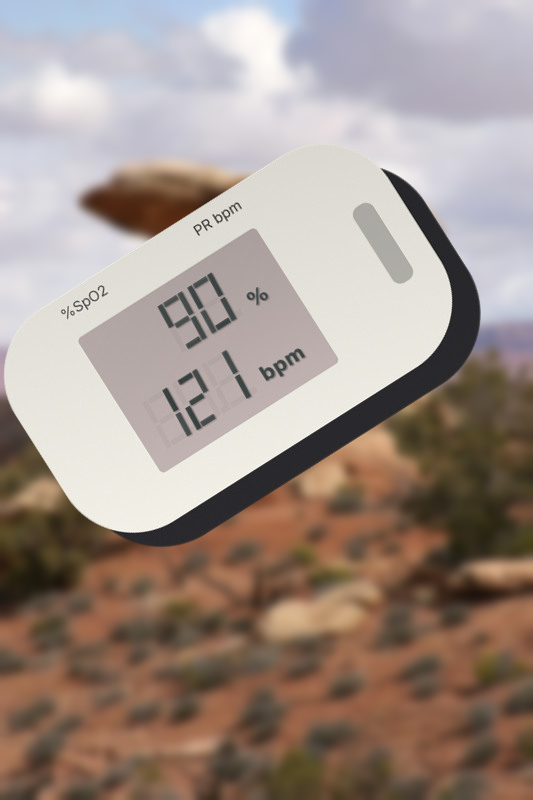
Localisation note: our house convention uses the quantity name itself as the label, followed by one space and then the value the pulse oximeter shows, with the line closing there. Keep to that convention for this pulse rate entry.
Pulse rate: 121 bpm
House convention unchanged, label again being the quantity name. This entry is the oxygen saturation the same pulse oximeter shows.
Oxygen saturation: 90 %
